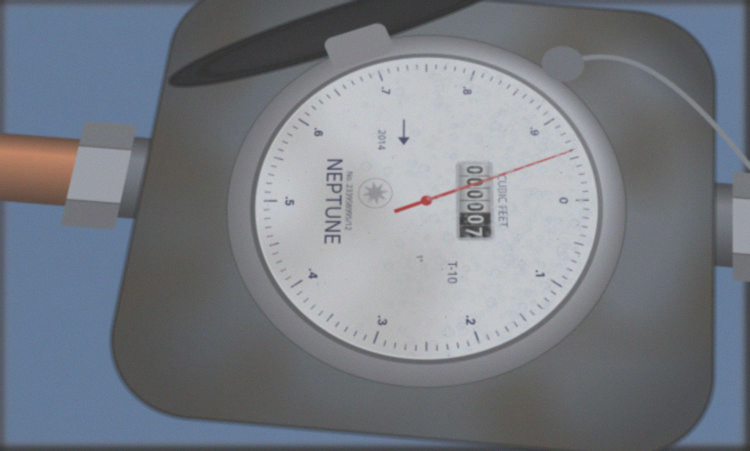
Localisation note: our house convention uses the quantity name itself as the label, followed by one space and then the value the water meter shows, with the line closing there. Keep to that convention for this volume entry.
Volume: 6.94 ft³
